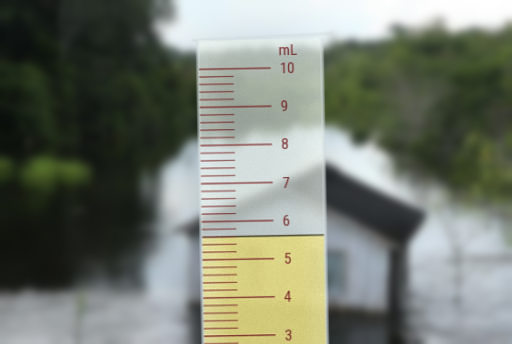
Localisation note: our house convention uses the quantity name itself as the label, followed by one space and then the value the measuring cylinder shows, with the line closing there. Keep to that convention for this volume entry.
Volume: 5.6 mL
